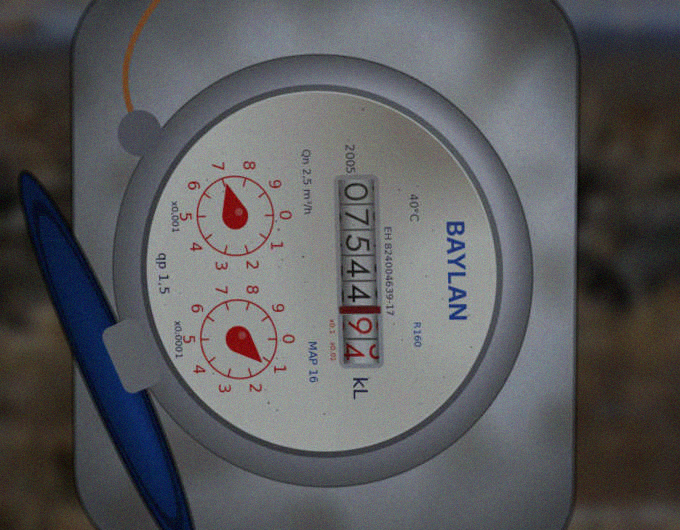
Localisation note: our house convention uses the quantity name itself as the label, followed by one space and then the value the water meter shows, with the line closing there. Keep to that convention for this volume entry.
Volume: 7544.9371 kL
